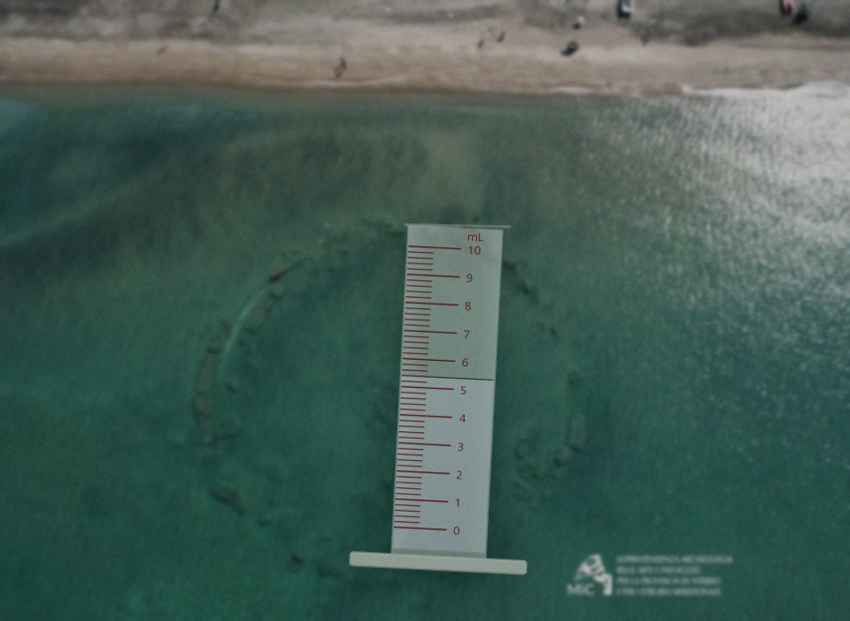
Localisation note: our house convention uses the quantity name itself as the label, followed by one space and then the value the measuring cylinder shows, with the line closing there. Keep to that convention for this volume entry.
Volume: 5.4 mL
